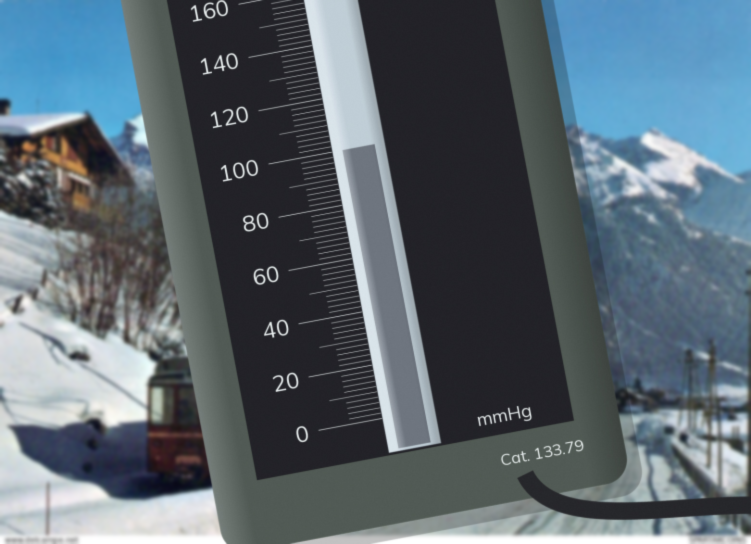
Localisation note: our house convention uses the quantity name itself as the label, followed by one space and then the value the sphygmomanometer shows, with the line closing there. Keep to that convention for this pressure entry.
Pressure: 100 mmHg
